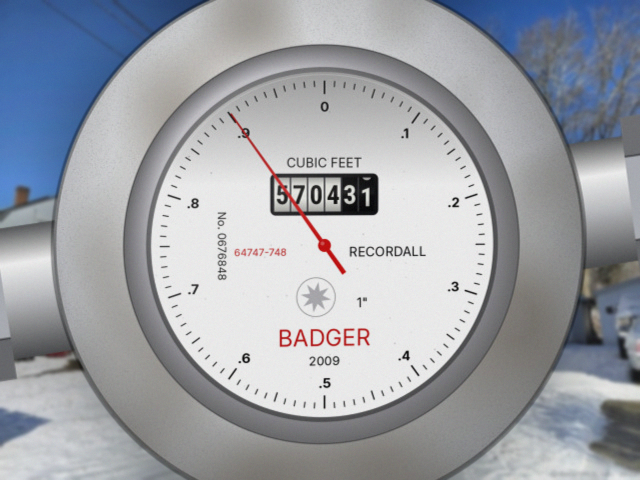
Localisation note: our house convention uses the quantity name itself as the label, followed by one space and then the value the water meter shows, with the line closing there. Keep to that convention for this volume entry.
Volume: 570430.90 ft³
